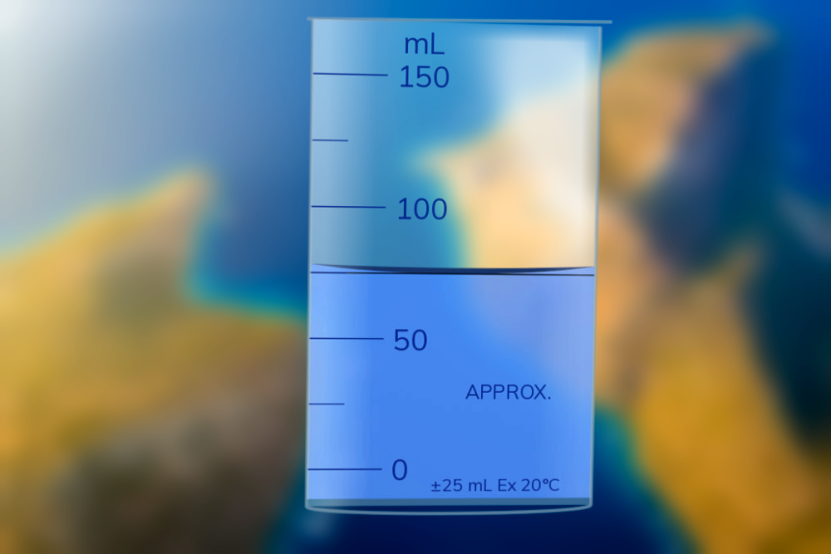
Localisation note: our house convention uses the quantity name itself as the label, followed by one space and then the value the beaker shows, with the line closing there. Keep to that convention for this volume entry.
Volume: 75 mL
